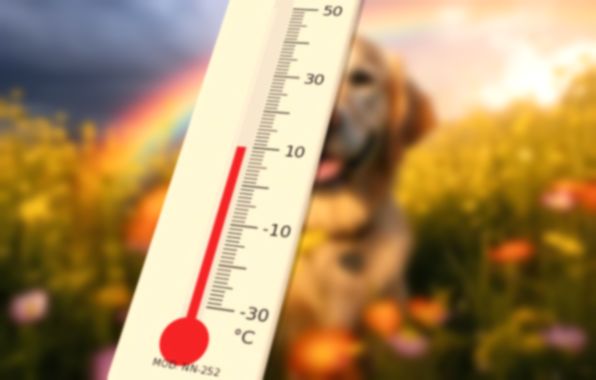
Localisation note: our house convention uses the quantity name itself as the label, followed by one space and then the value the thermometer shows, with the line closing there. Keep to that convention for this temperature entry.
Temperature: 10 °C
